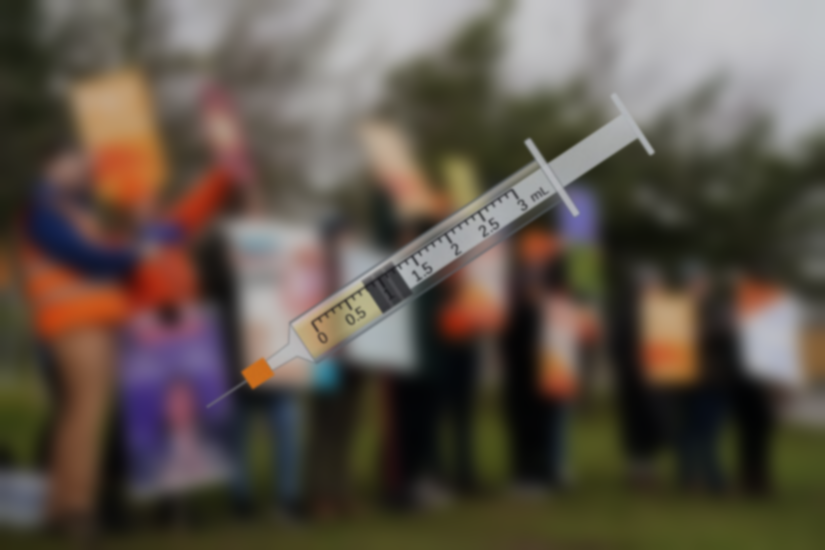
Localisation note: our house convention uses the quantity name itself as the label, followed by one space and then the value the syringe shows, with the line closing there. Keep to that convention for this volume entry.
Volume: 0.8 mL
